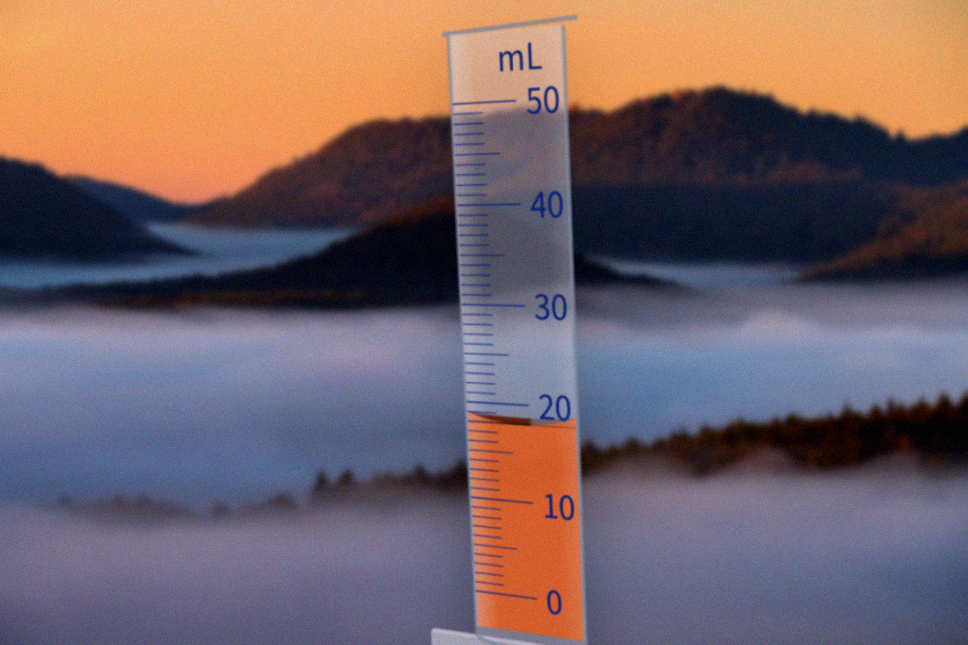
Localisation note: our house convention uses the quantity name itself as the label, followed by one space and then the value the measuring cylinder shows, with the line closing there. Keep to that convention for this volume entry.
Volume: 18 mL
